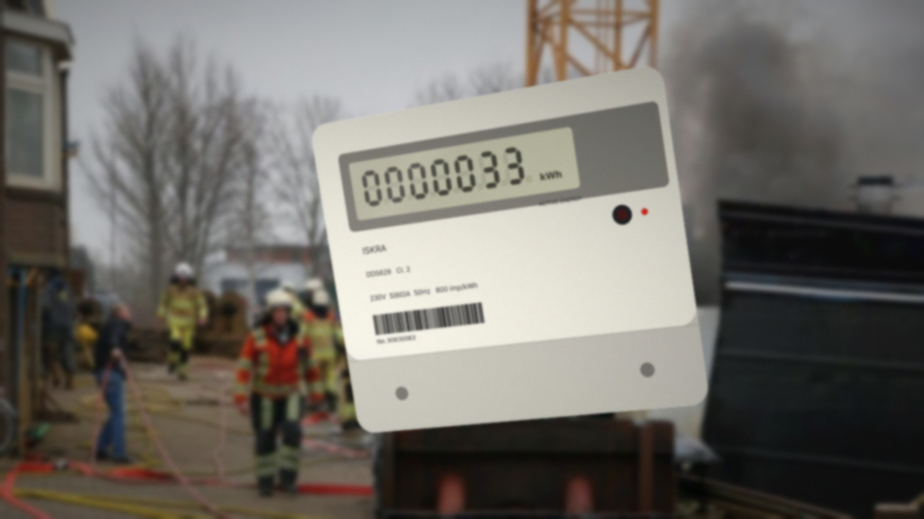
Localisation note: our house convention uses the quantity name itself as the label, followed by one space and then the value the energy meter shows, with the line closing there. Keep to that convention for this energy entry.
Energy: 33 kWh
